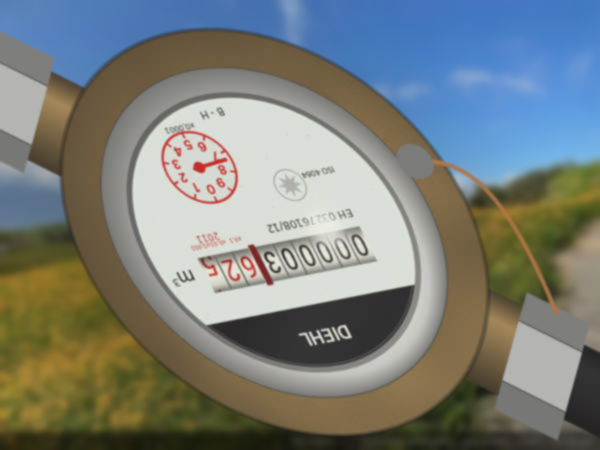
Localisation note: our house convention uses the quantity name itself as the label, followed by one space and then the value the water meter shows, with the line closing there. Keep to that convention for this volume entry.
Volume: 3.6247 m³
